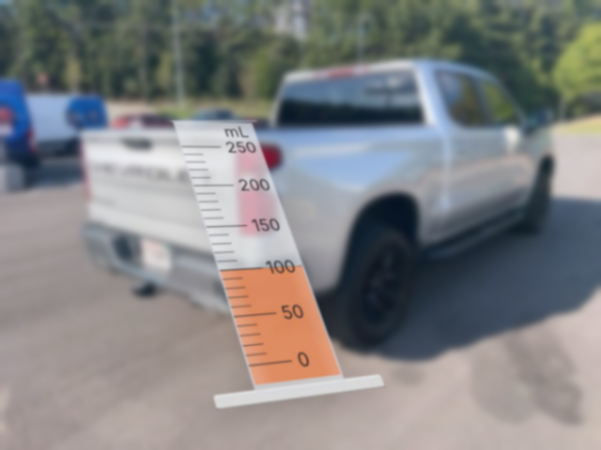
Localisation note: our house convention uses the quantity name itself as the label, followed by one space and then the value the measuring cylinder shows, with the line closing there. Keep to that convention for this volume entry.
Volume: 100 mL
